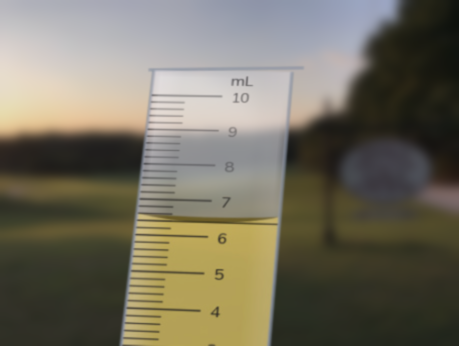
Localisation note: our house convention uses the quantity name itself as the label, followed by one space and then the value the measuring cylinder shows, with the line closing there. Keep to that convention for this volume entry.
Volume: 6.4 mL
